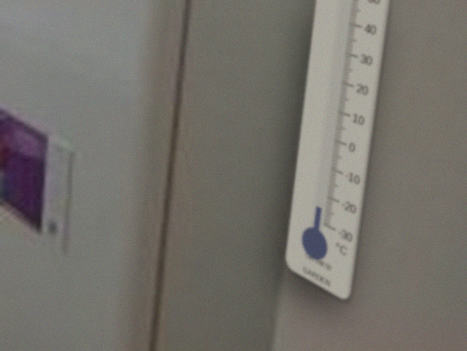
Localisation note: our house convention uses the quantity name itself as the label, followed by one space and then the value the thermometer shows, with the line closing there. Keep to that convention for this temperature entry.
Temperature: -25 °C
